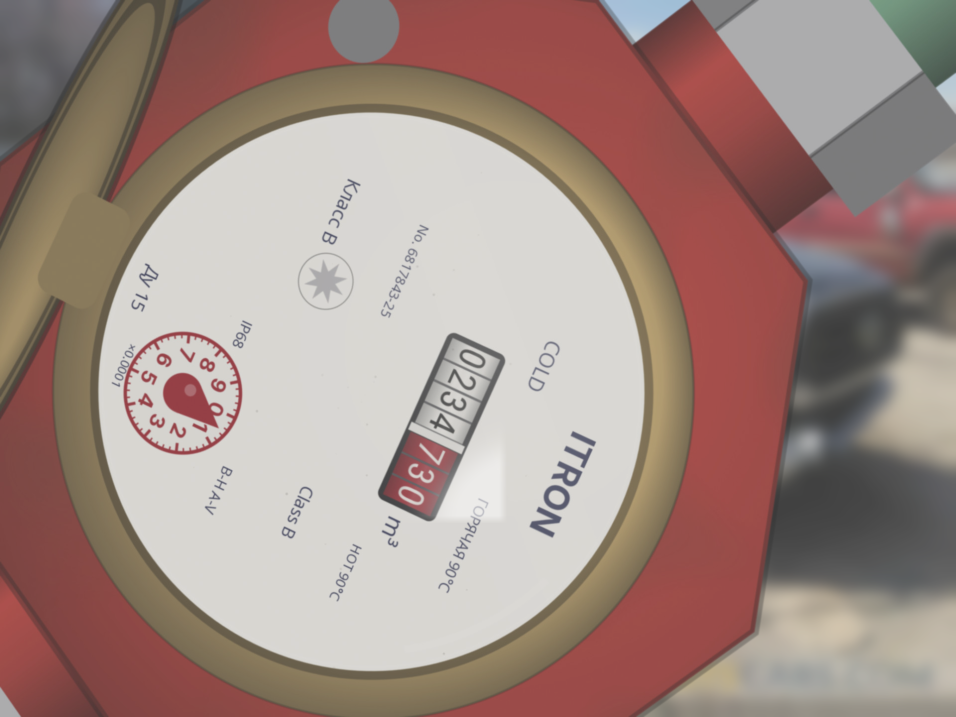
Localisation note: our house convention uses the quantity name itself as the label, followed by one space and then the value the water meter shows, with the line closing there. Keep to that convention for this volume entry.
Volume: 234.7300 m³
